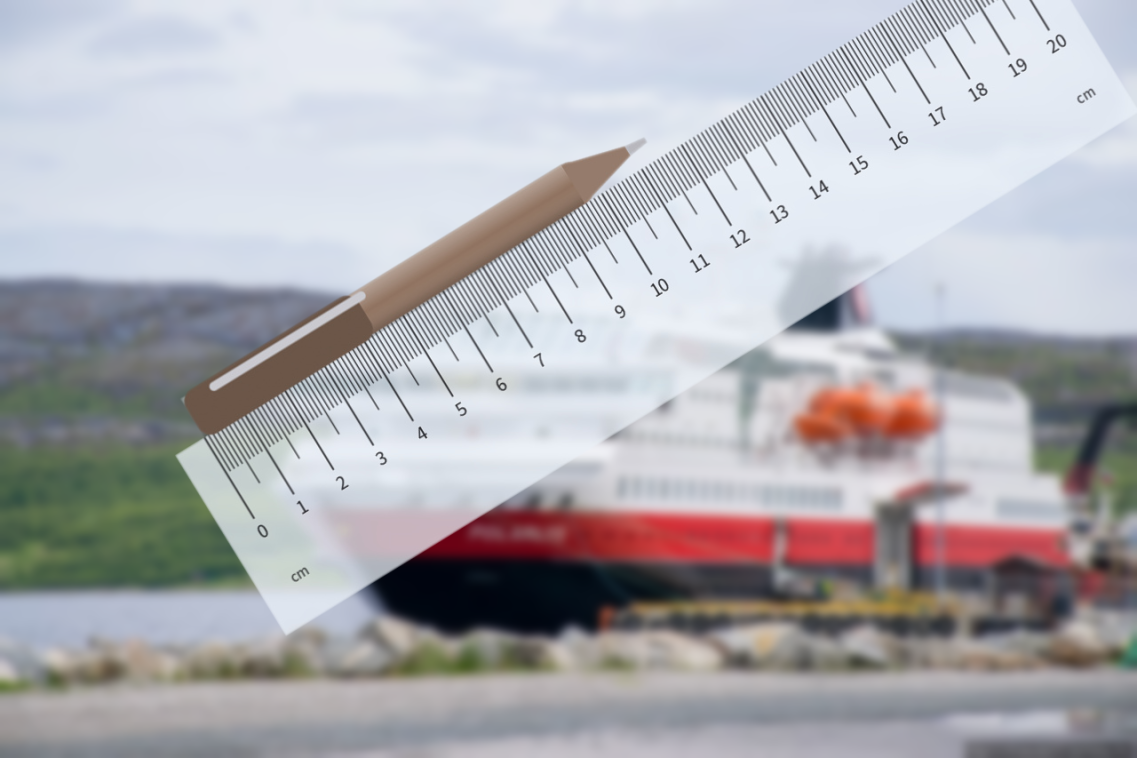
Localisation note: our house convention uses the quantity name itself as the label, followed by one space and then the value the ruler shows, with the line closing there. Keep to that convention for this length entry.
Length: 11.4 cm
